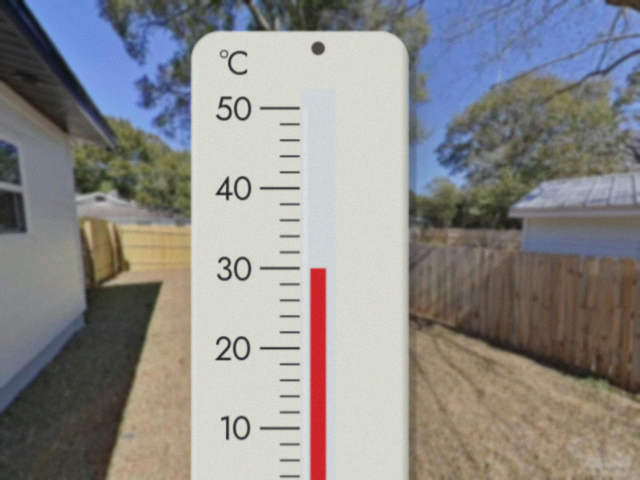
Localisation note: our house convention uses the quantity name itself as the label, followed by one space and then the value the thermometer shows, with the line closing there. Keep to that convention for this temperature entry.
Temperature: 30 °C
